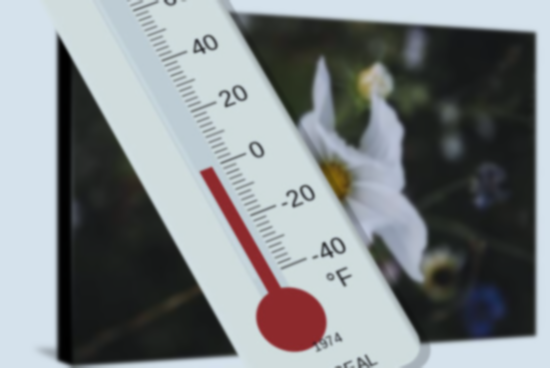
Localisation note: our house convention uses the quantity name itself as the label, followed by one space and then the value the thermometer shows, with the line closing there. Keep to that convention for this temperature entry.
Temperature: 0 °F
